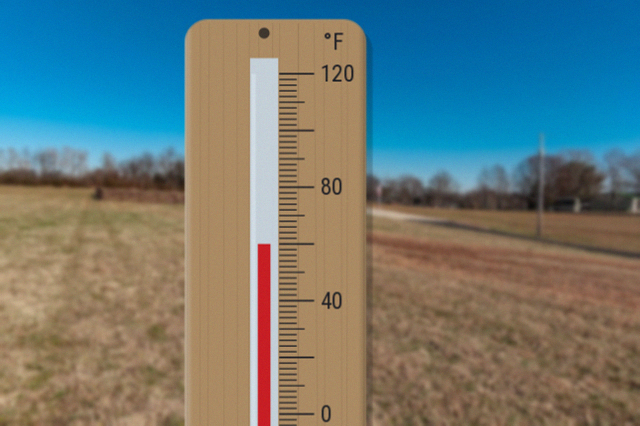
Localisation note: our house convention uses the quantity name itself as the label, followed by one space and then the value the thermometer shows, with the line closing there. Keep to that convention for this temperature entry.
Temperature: 60 °F
